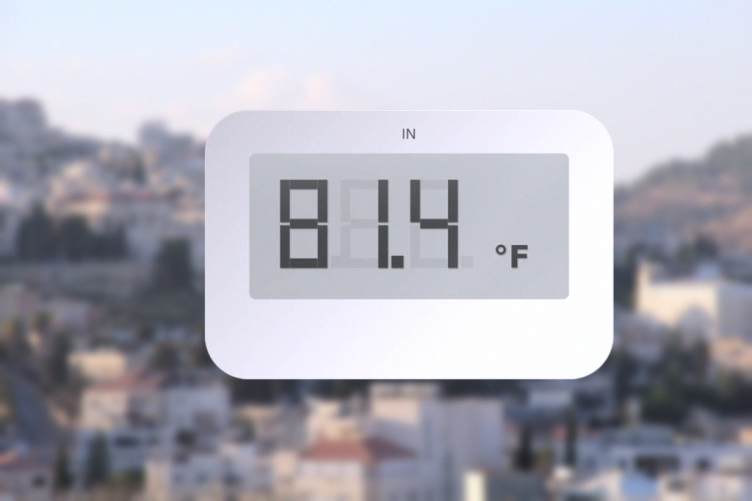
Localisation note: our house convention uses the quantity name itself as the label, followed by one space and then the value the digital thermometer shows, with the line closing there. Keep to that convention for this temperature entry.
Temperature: 81.4 °F
